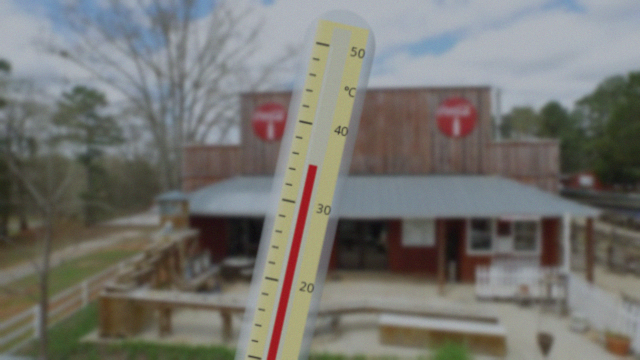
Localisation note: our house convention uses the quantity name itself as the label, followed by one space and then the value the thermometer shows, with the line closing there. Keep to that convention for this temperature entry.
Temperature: 35 °C
